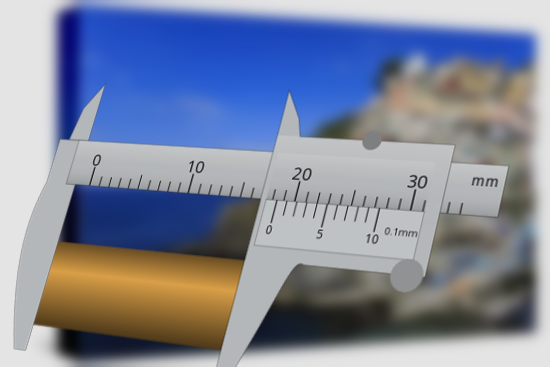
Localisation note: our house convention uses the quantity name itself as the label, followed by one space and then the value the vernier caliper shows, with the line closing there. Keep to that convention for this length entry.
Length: 18.4 mm
